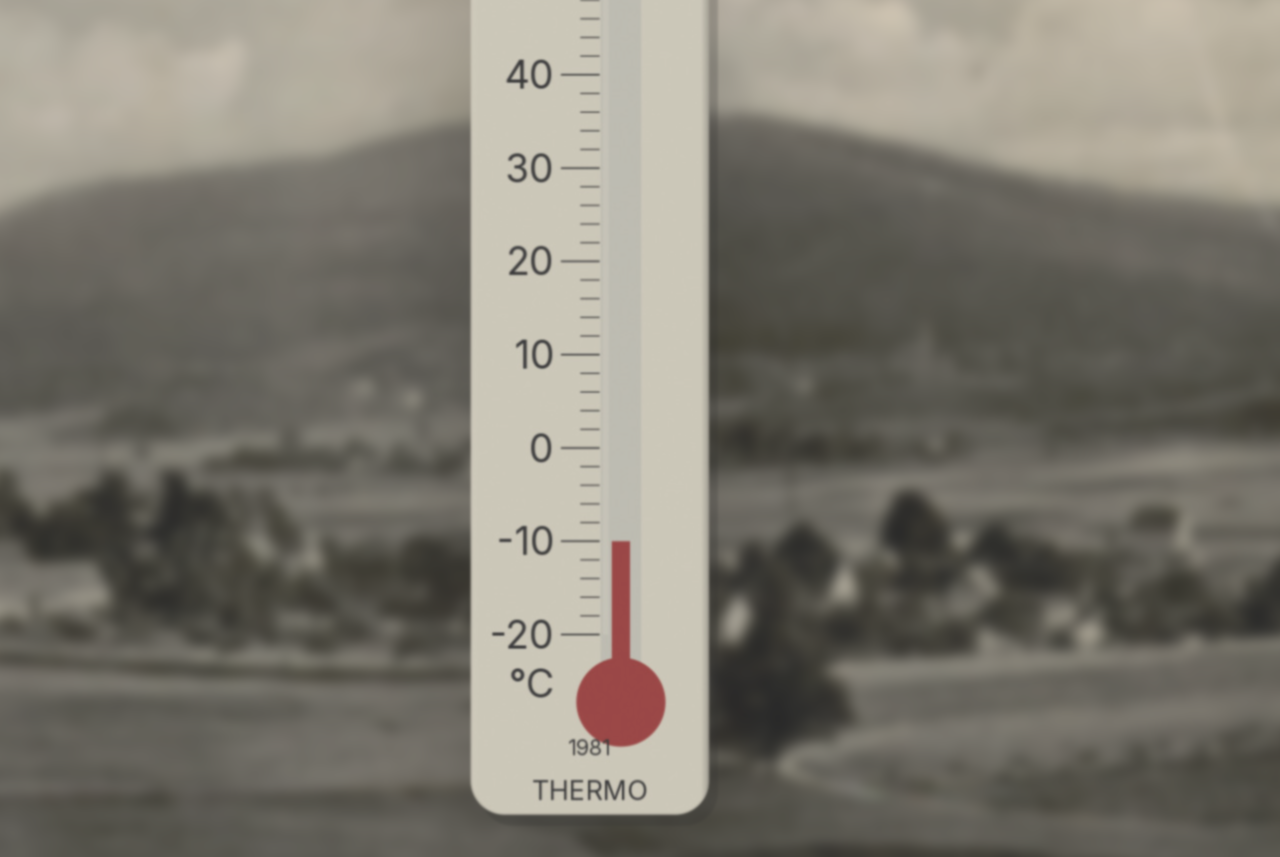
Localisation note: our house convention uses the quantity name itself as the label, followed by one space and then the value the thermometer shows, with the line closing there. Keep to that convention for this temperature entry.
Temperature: -10 °C
